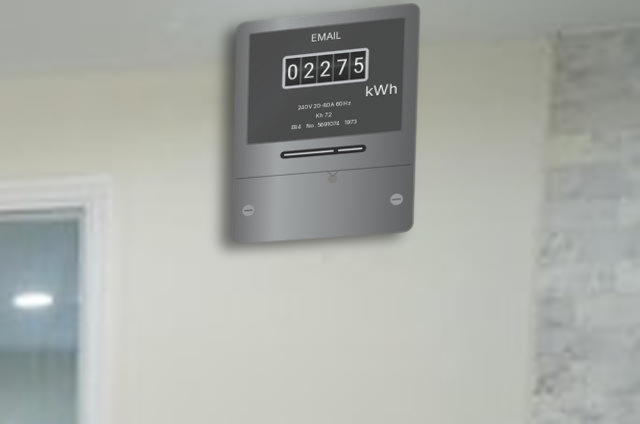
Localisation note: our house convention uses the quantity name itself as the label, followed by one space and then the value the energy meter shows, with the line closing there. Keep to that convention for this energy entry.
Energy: 2275 kWh
